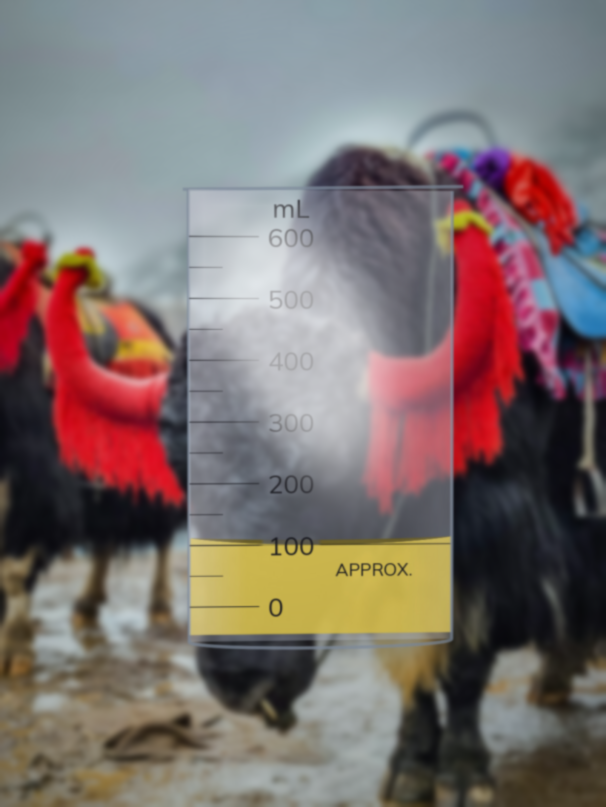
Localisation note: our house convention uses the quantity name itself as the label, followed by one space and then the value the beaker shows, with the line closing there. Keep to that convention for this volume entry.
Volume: 100 mL
